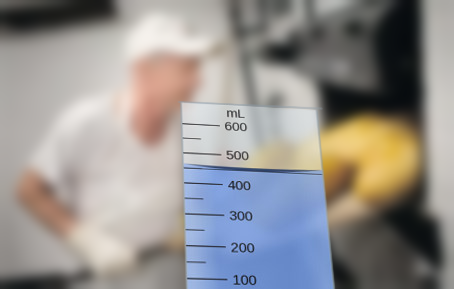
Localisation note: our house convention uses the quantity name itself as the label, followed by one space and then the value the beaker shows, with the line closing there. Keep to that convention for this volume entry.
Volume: 450 mL
